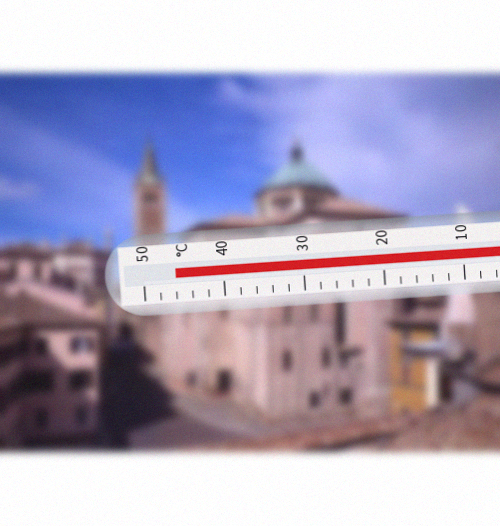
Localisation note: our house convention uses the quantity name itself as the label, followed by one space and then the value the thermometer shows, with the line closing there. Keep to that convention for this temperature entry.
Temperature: 46 °C
